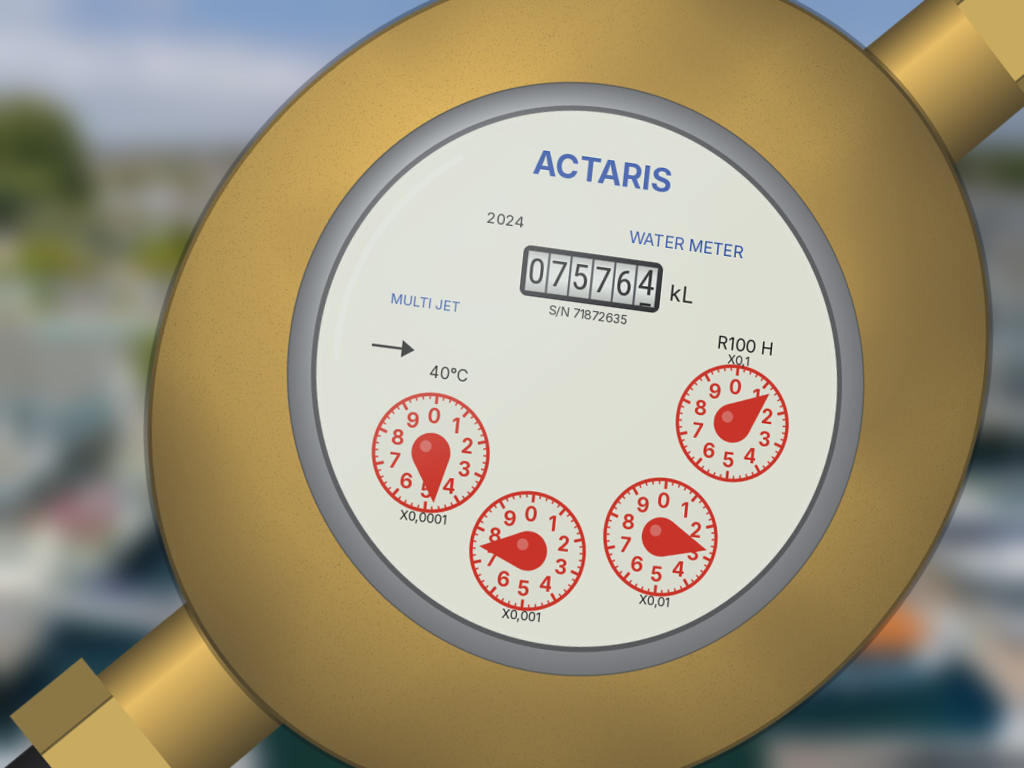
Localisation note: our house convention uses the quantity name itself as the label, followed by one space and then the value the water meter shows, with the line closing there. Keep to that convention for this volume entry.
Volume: 75764.1274 kL
